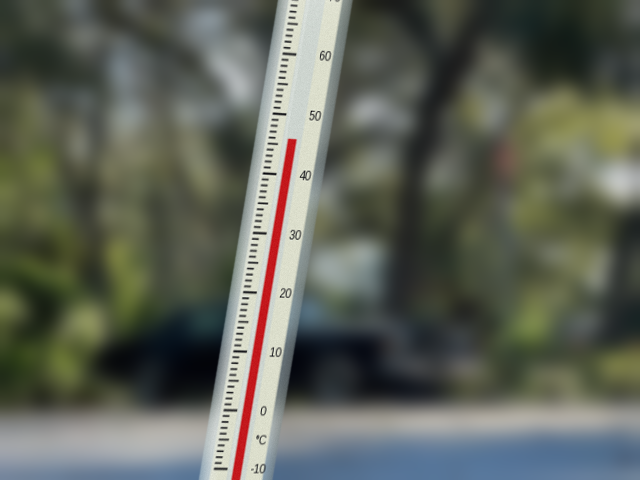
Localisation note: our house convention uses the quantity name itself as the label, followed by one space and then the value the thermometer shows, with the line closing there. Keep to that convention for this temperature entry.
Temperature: 46 °C
